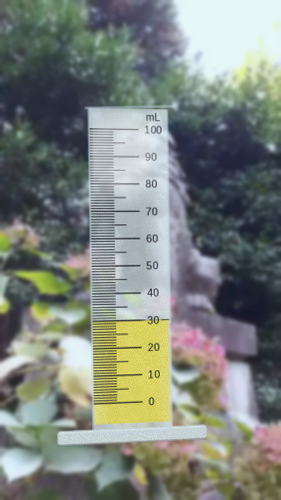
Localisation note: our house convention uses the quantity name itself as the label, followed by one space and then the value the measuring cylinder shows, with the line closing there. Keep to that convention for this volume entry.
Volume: 30 mL
